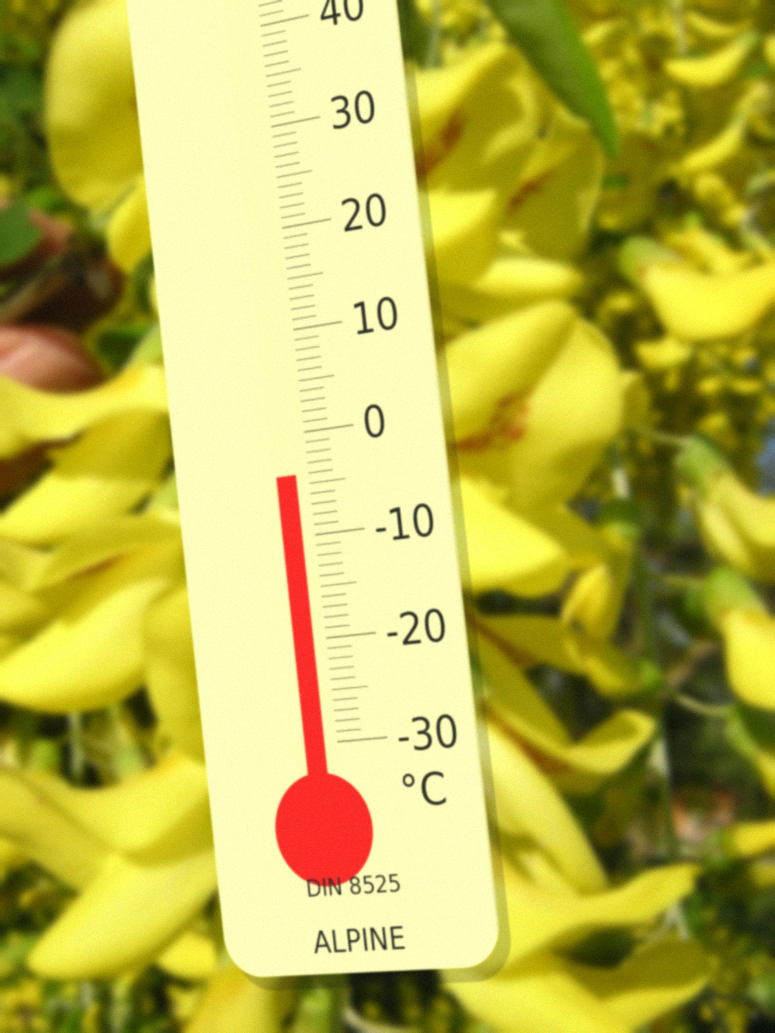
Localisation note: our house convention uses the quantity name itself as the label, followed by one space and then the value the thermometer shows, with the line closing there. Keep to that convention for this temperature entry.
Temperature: -4 °C
